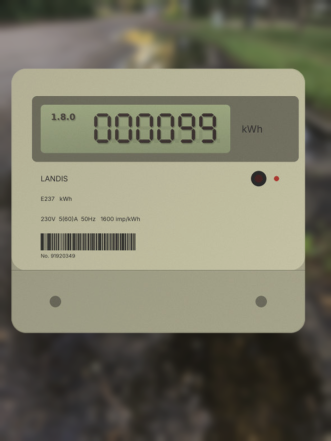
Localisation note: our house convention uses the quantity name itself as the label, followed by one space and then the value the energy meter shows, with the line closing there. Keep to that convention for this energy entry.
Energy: 99 kWh
